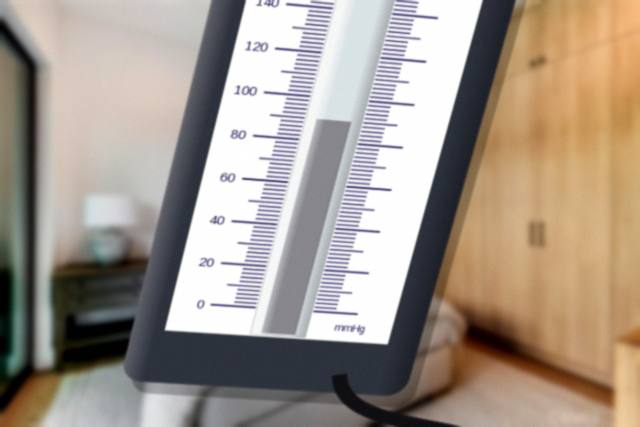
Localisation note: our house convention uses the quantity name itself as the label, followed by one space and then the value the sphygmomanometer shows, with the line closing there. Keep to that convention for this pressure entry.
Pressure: 90 mmHg
